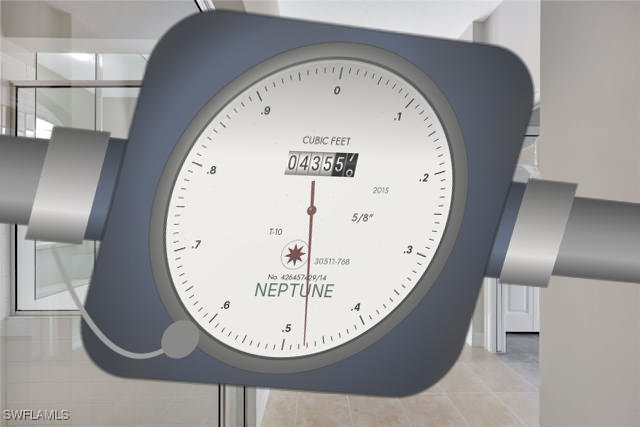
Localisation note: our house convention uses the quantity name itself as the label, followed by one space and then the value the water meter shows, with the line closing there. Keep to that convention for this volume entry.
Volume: 43557.47 ft³
